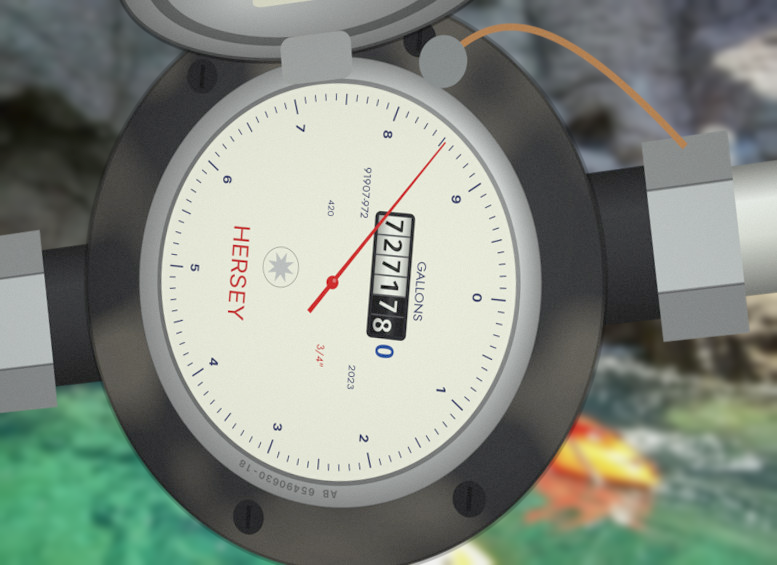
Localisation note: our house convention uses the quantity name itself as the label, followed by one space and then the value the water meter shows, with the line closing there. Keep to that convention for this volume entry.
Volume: 7271778.5 gal
